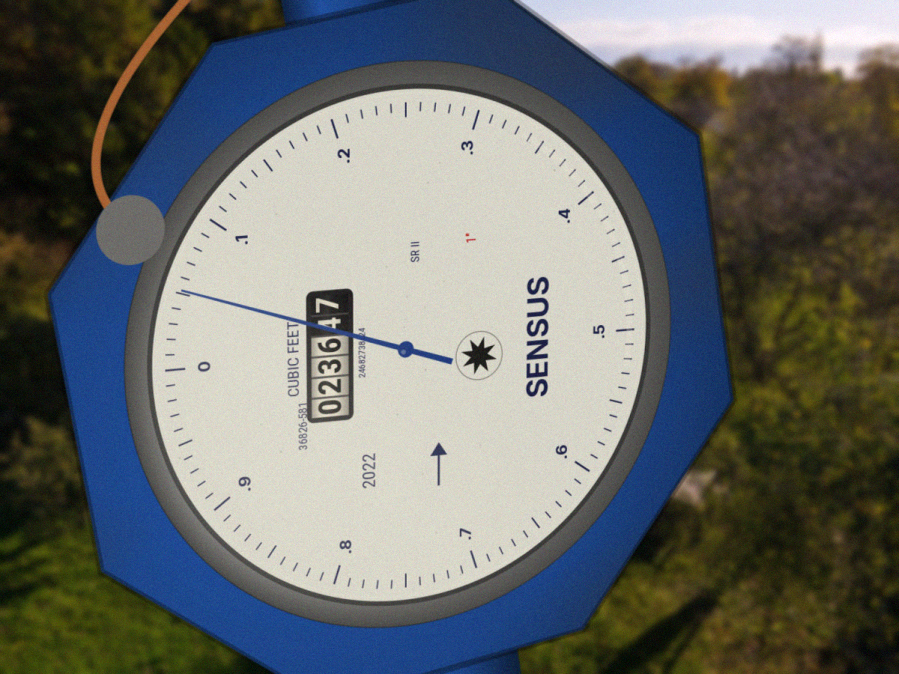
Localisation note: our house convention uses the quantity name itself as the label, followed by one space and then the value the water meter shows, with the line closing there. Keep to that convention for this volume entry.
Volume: 23647.05 ft³
